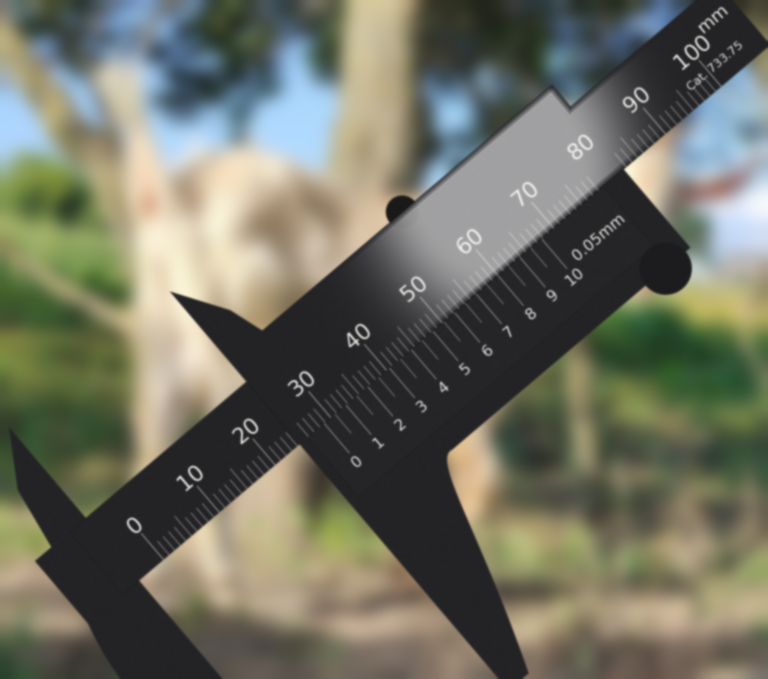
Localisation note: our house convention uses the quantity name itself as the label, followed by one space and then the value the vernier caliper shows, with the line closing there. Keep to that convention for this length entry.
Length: 28.8 mm
